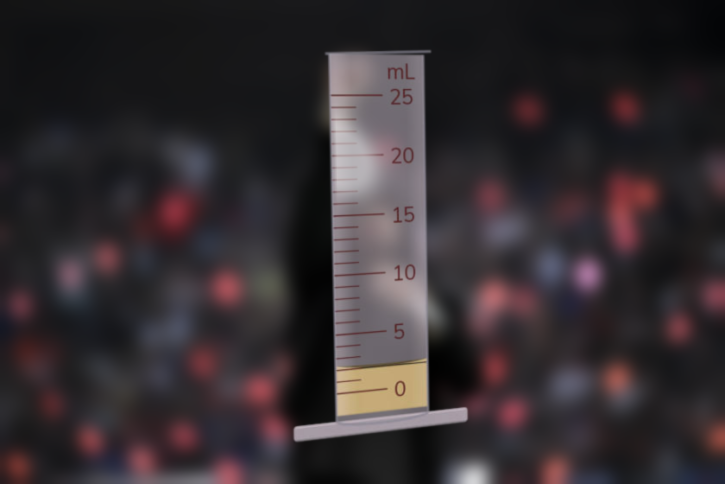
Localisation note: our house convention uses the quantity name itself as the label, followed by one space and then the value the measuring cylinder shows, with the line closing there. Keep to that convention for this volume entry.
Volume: 2 mL
